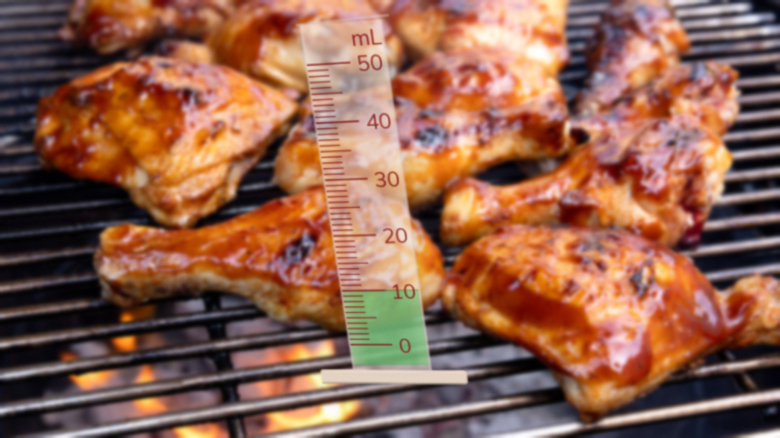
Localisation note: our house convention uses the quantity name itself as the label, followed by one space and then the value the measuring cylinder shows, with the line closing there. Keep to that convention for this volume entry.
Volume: 10 mL
